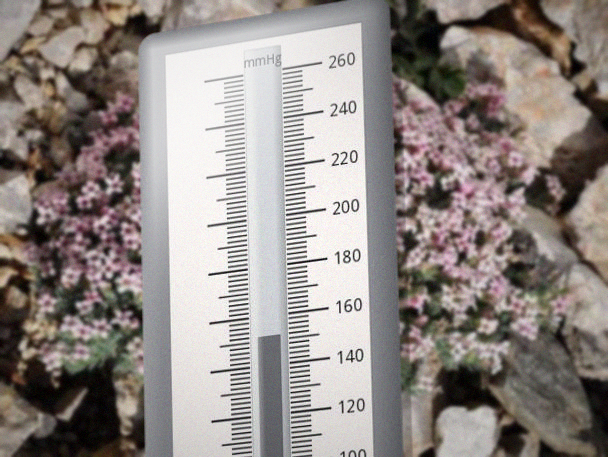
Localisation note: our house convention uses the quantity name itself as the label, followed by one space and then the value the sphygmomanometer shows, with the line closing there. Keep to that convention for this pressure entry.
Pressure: 152 mmHg
